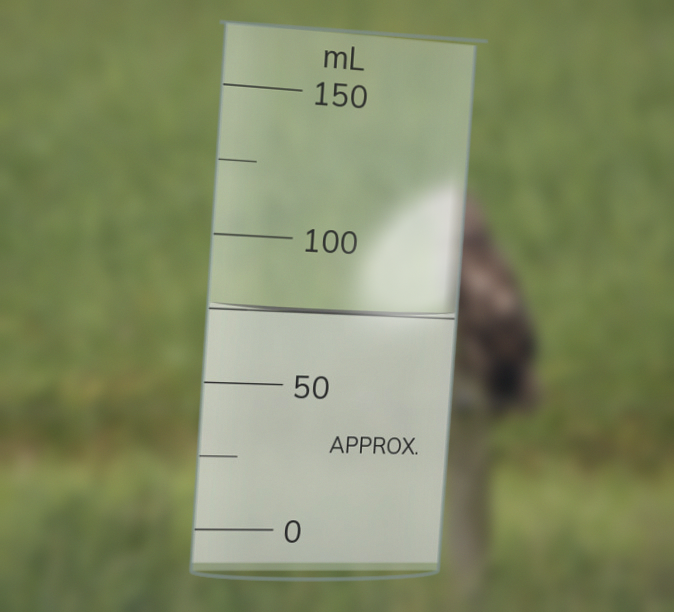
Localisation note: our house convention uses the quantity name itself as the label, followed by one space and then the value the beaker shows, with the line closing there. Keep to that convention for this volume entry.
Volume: 75 mL
